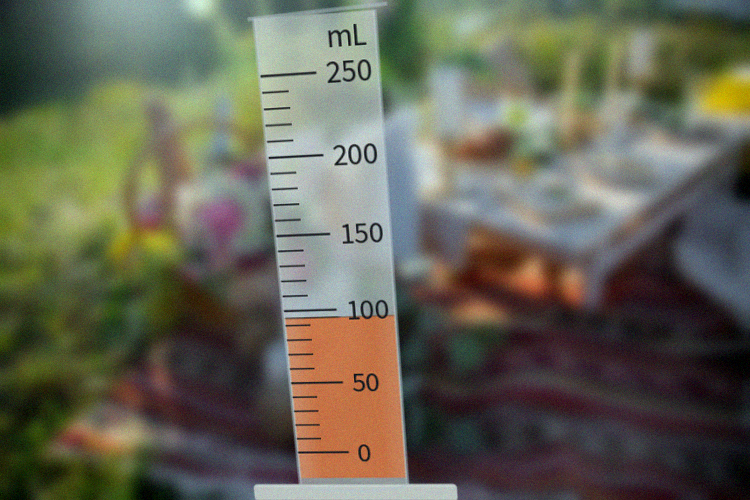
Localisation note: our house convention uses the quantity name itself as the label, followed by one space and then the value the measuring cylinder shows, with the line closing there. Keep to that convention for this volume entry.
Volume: 95 mL
